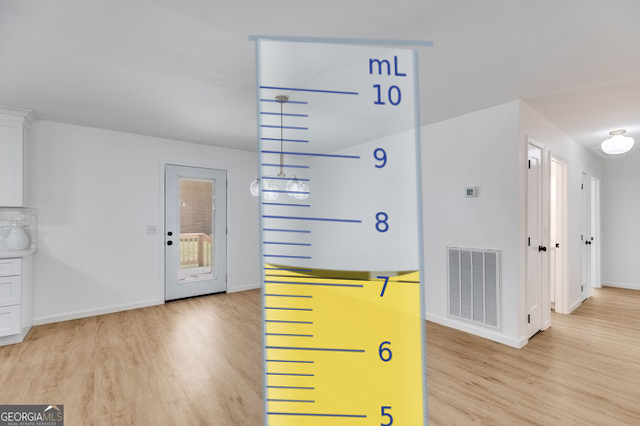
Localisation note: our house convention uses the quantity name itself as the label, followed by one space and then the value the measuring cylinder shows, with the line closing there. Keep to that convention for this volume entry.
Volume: 7.1 mL
